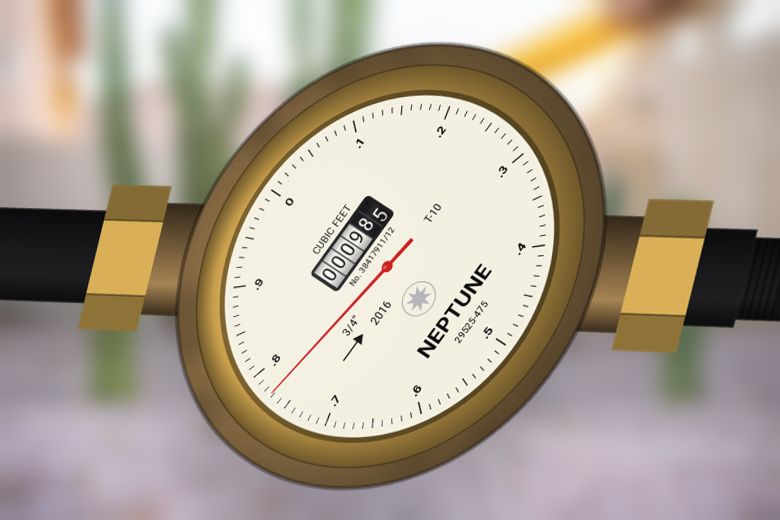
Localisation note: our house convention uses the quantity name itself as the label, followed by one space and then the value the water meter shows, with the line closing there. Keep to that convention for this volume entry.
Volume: 984.77 ft³
